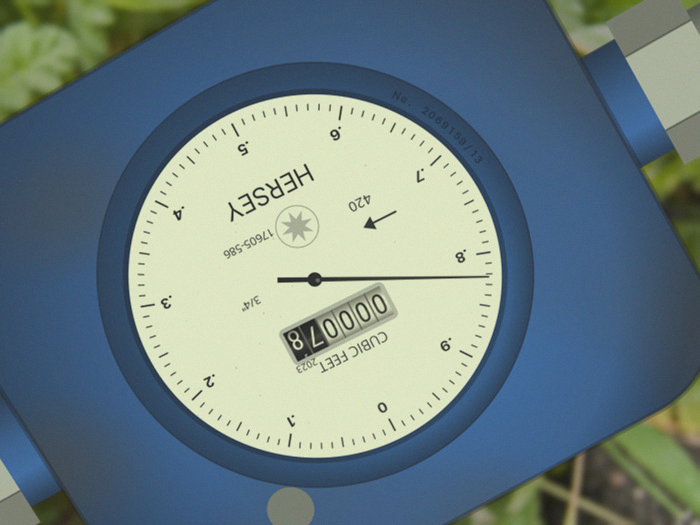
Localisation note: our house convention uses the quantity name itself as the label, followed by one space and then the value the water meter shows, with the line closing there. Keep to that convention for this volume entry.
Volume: 77.82 ft³
